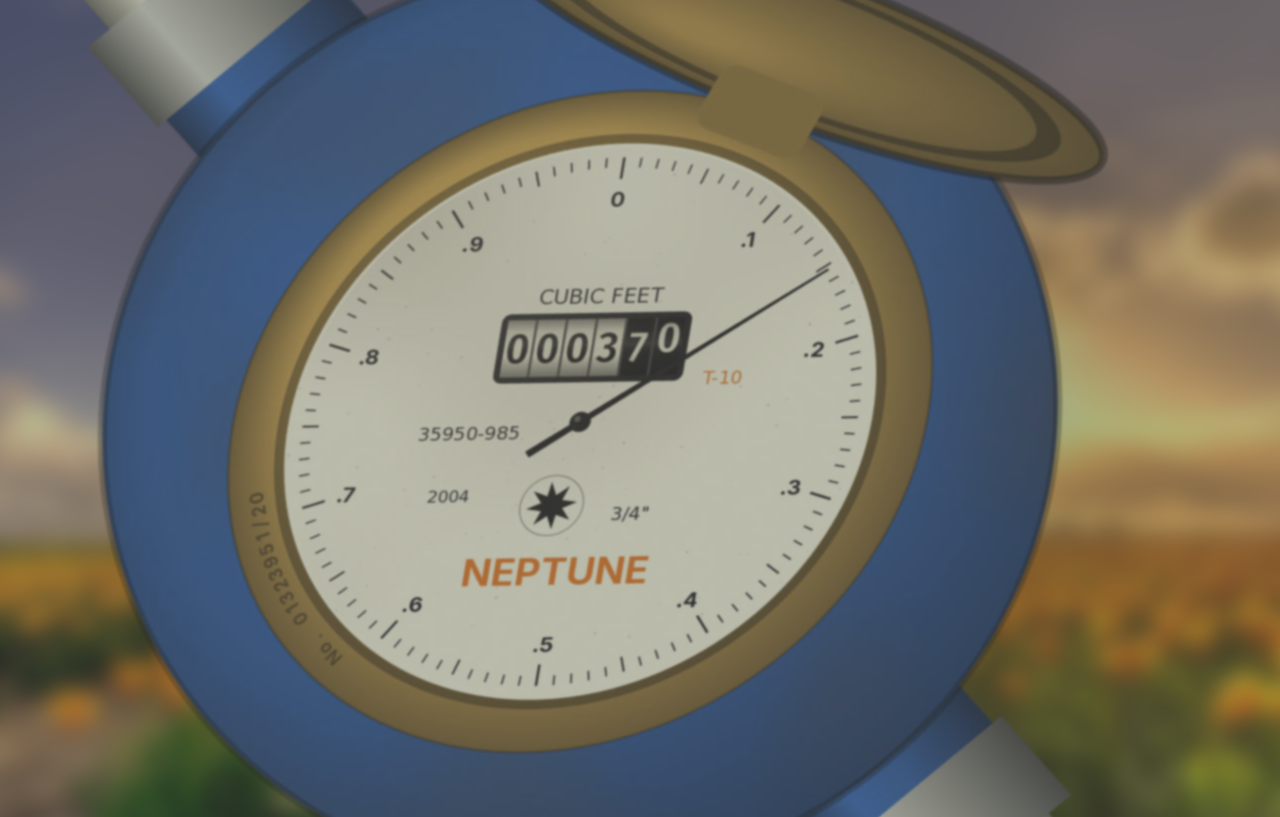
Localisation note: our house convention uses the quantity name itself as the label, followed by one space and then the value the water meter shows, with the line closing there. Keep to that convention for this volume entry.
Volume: 370.15 ft³
